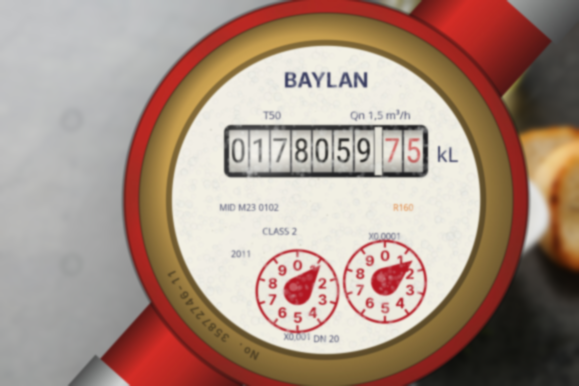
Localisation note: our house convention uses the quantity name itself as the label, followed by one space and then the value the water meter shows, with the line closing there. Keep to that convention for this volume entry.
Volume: 178059.7511 kL
